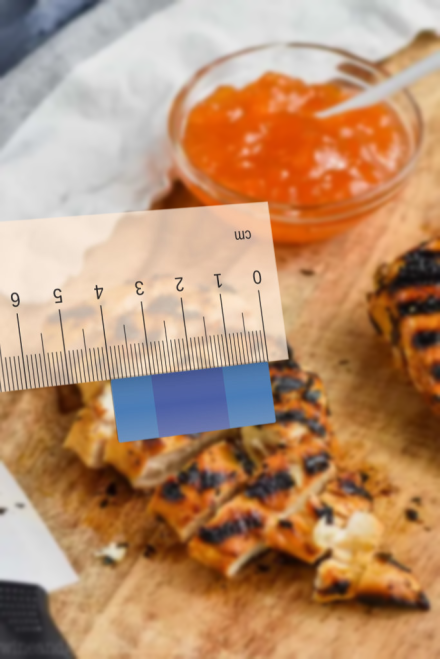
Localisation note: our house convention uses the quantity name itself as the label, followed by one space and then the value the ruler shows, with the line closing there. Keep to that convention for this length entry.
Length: 4 cm
